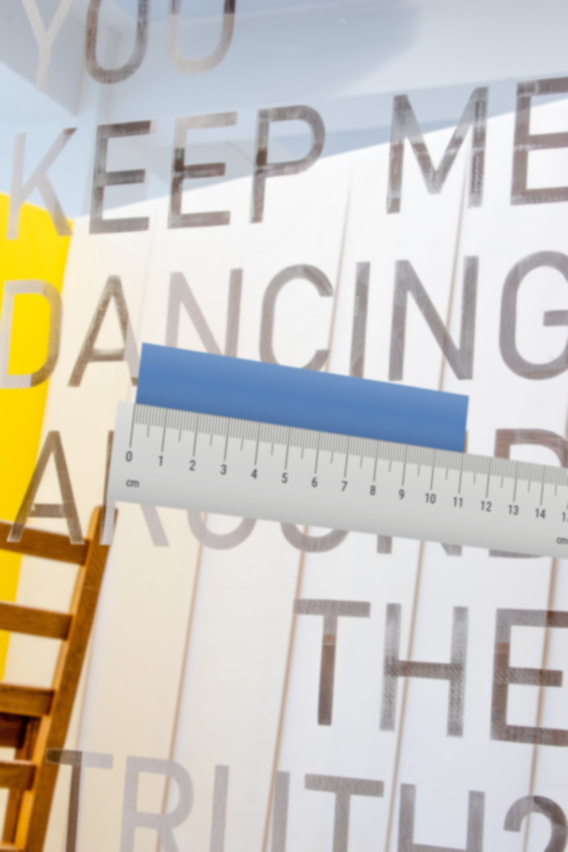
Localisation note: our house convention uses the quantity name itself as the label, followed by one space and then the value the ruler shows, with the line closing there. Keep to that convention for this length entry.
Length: 11 cm
